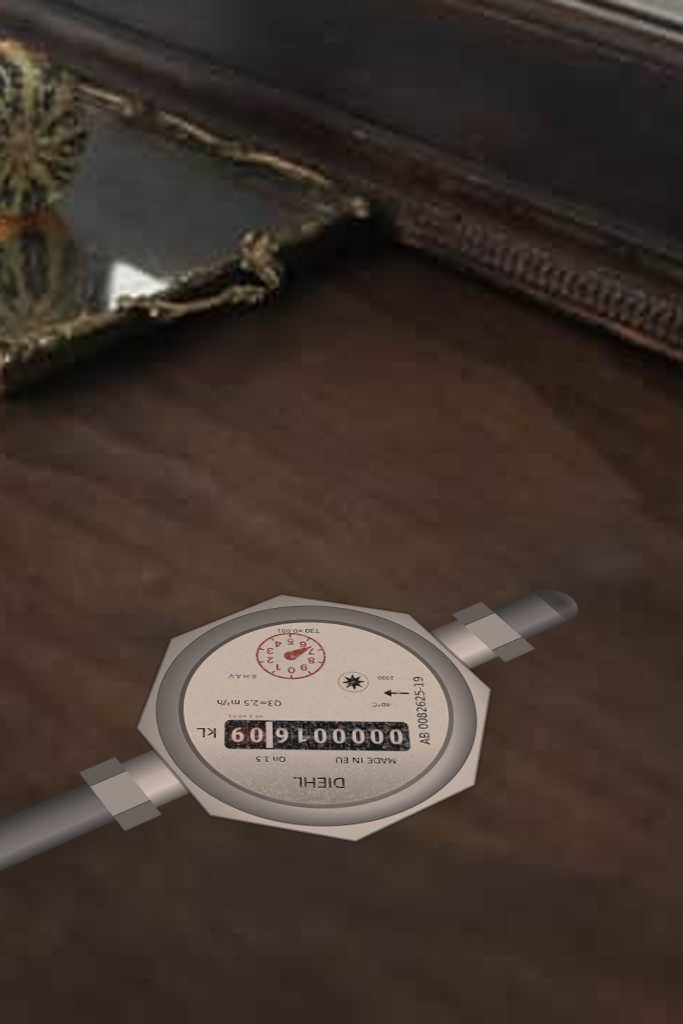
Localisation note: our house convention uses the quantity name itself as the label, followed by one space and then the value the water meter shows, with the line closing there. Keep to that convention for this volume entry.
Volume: 16.096 kL
